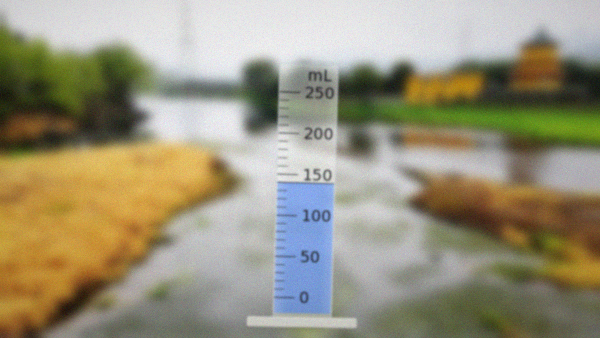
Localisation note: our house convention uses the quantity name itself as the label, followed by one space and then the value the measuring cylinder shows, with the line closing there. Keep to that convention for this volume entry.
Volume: 140 mL
